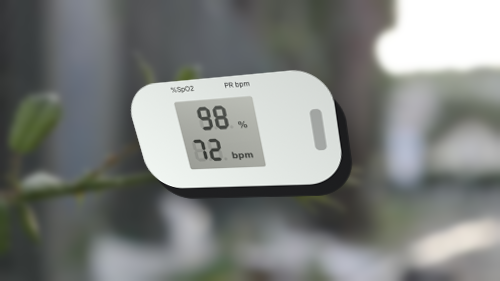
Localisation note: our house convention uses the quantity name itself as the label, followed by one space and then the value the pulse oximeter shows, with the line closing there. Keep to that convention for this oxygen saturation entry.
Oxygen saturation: 98 %
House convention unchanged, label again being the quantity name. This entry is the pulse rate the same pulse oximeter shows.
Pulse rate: 72 bpm
